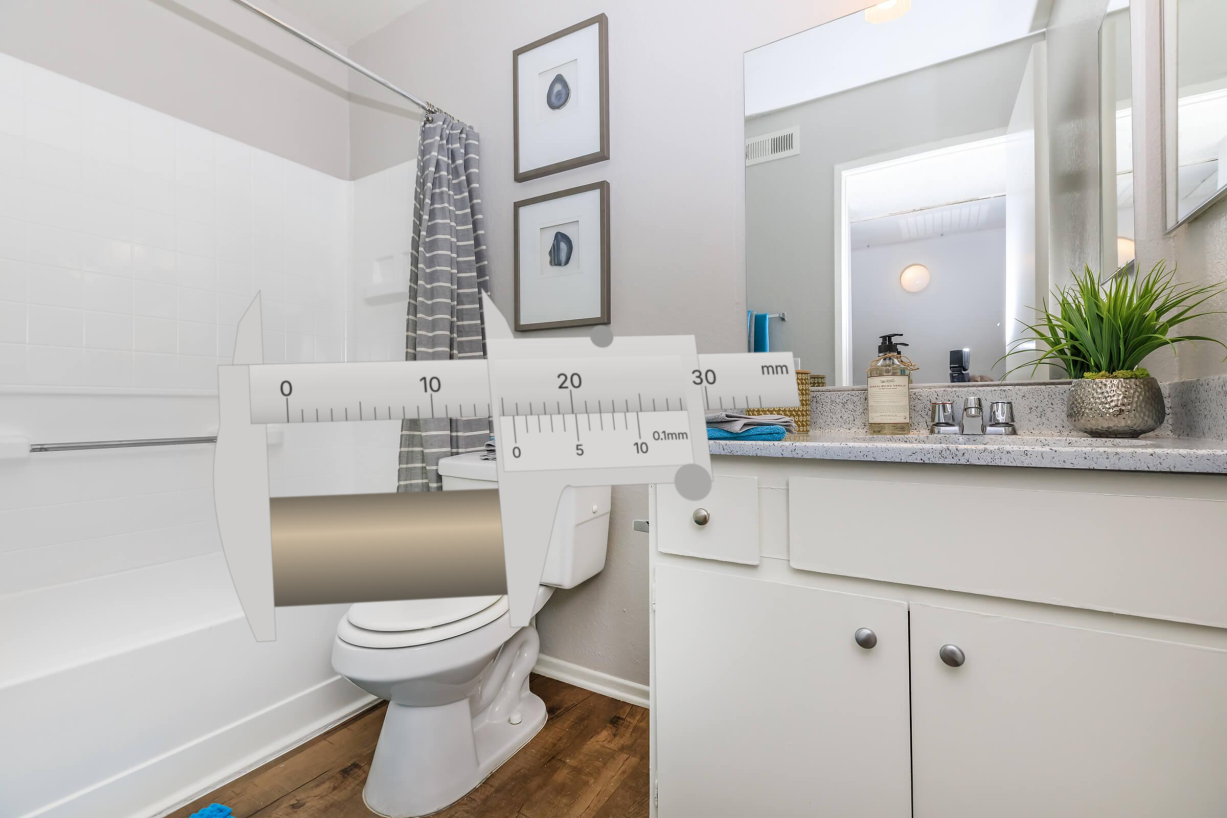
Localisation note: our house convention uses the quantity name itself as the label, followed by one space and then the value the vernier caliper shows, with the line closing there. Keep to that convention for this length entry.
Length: 15.7 mm
